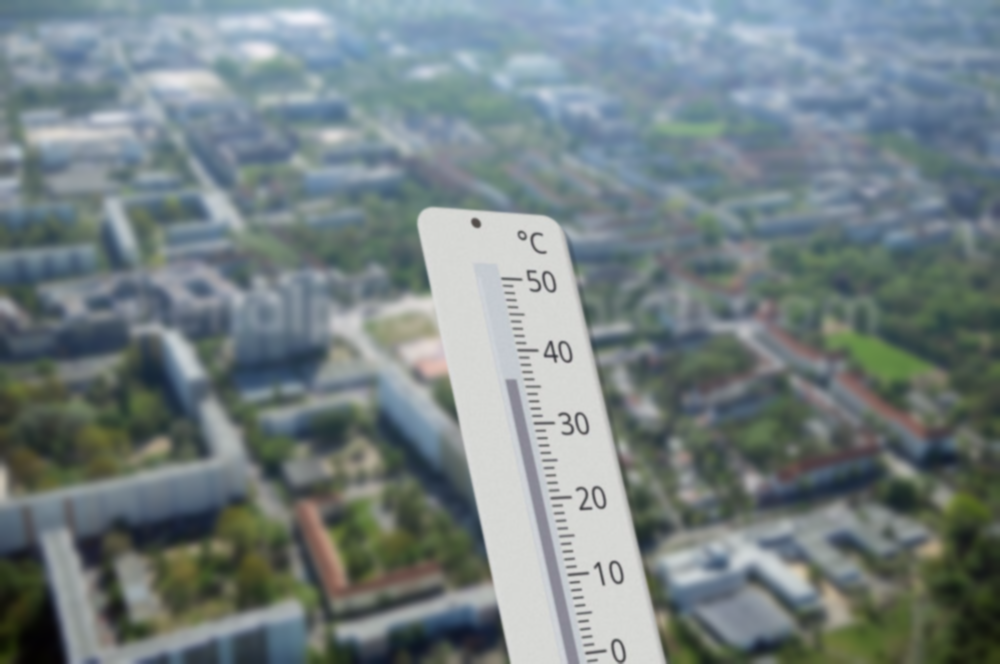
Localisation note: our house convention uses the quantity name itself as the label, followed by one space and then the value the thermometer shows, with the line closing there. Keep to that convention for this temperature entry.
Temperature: 36 °C
